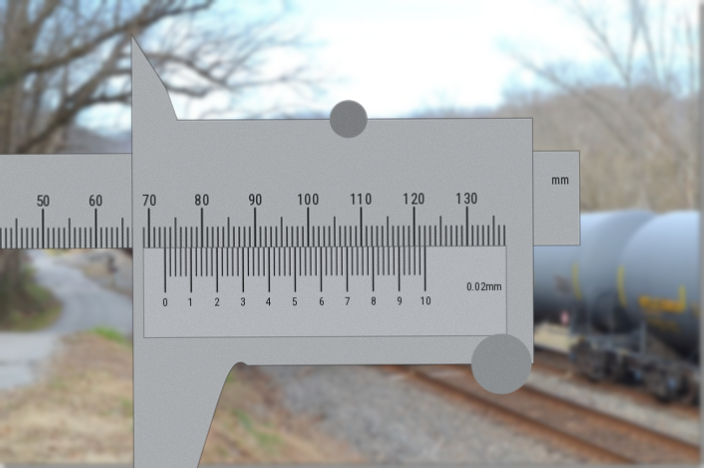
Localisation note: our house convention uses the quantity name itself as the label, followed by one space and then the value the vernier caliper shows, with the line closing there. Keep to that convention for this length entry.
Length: 73.0 mm
